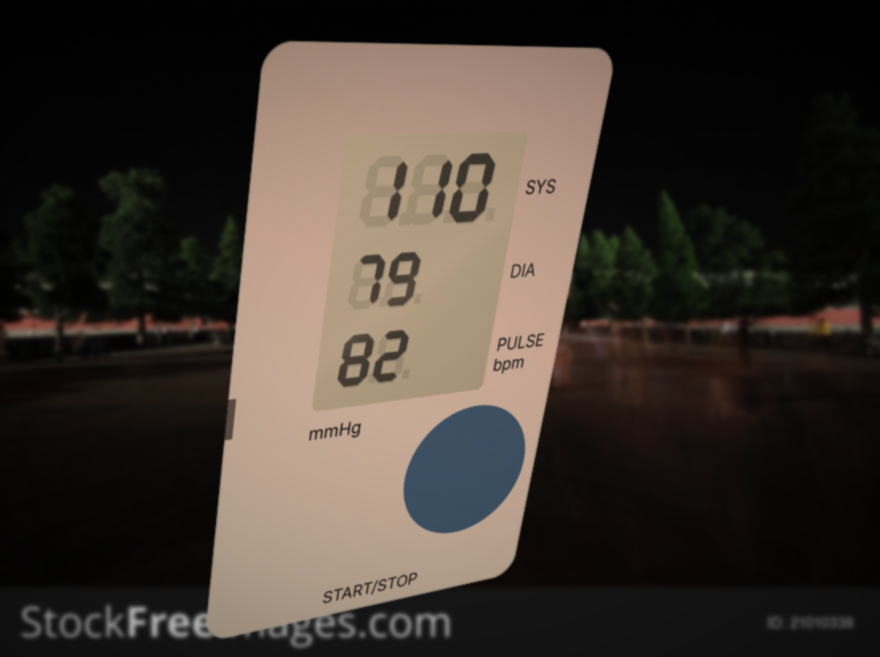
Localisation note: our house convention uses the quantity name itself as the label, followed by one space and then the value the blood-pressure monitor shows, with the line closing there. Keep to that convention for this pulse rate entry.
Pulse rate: 82 bpm
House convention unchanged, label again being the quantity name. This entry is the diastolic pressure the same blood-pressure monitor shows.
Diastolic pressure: 79 mmHg
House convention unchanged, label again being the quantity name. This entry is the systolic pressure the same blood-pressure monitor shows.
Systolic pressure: 110 mmHg
